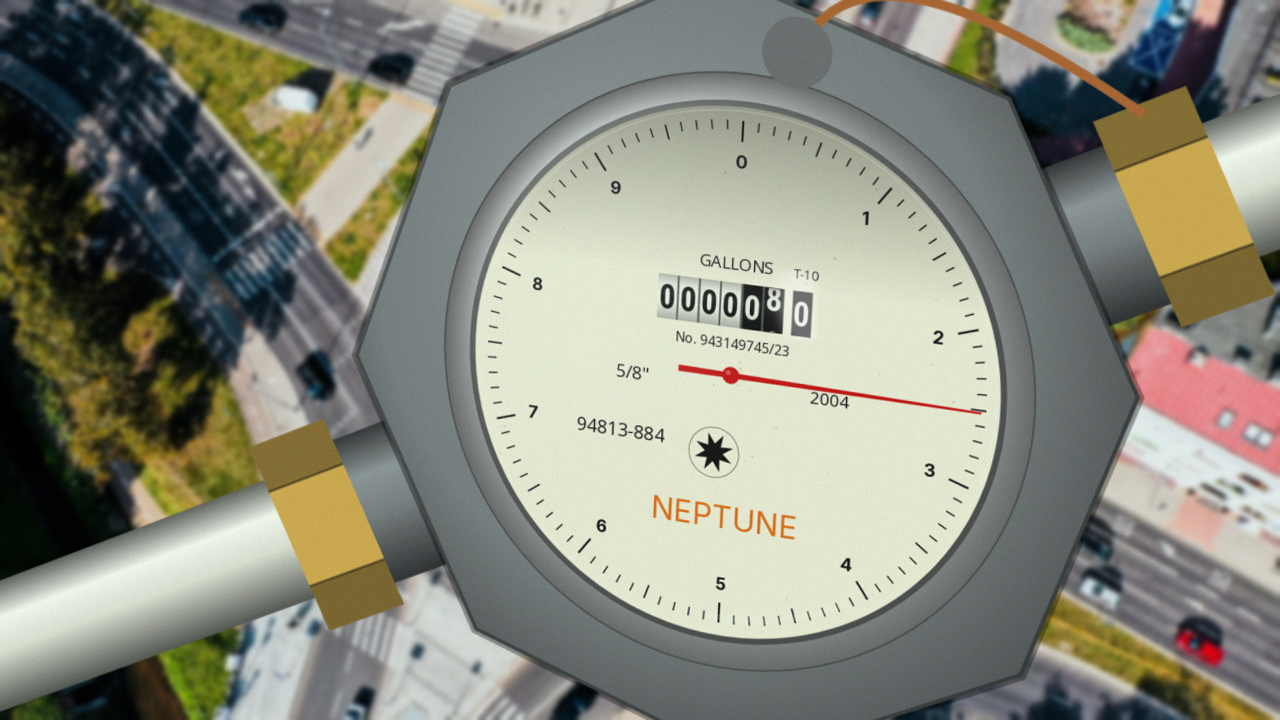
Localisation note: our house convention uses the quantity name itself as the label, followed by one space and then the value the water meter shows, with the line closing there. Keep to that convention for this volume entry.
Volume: 82.5 gal
